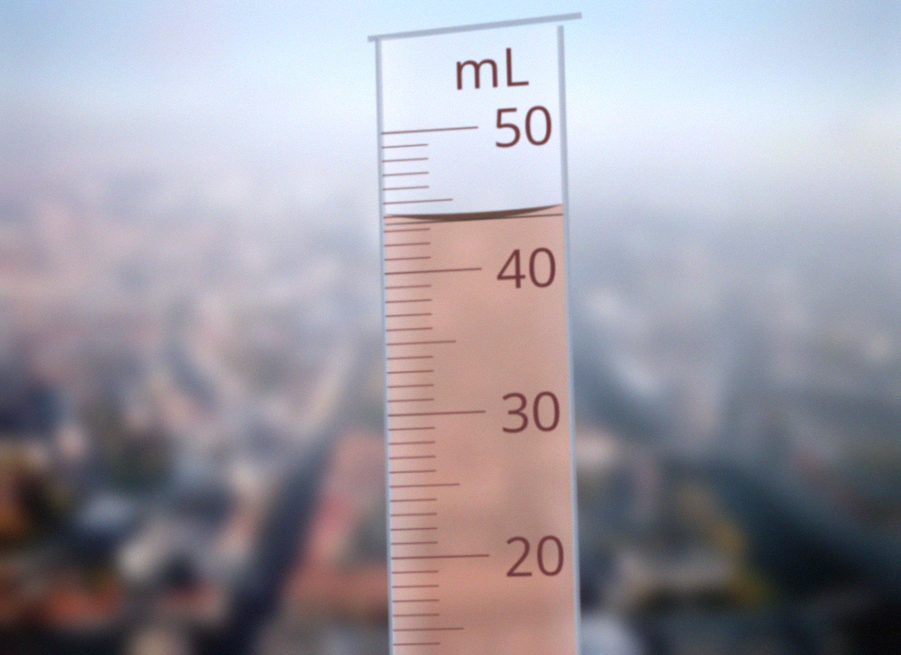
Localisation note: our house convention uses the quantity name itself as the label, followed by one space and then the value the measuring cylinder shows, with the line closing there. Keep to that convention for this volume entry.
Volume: 43.5 mL
